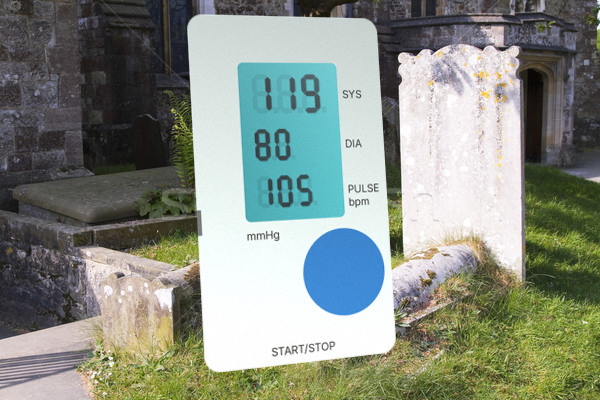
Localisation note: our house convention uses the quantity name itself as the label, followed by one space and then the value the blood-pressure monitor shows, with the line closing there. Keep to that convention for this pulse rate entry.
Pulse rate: 105 bpm
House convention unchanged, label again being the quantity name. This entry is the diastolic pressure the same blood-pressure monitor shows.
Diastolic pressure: 80 mmHg
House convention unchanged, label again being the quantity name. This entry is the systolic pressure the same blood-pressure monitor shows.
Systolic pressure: 119 mmHg
